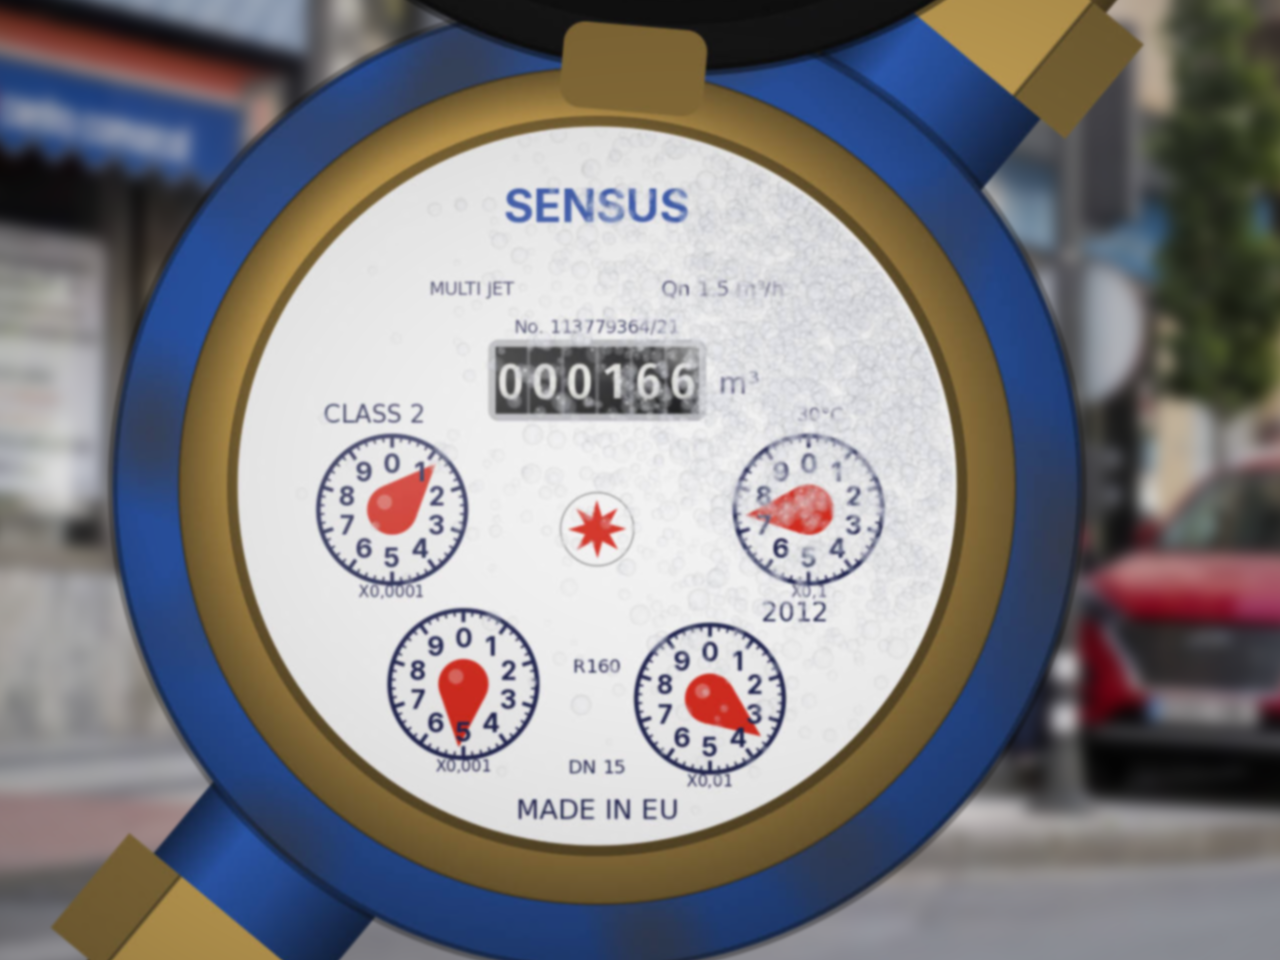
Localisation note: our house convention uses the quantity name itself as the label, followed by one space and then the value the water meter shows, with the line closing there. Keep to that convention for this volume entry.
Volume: 166.7351 m³
